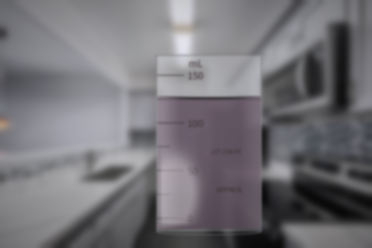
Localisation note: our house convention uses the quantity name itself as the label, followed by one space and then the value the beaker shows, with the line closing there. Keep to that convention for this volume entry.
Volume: 125 mL
